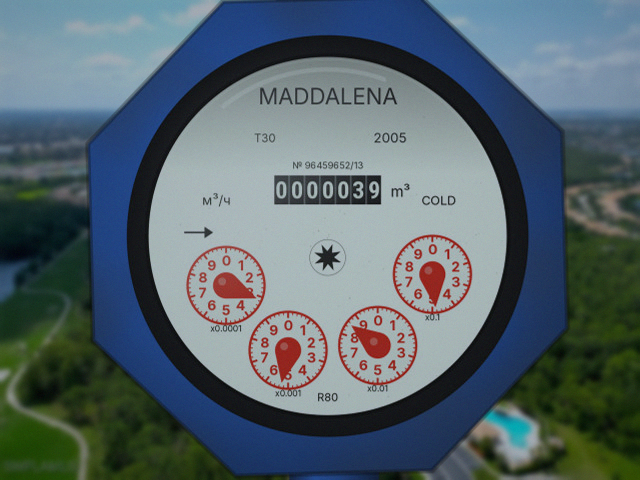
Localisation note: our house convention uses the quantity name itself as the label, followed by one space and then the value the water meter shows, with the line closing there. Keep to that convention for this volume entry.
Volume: 39.4853 m³
